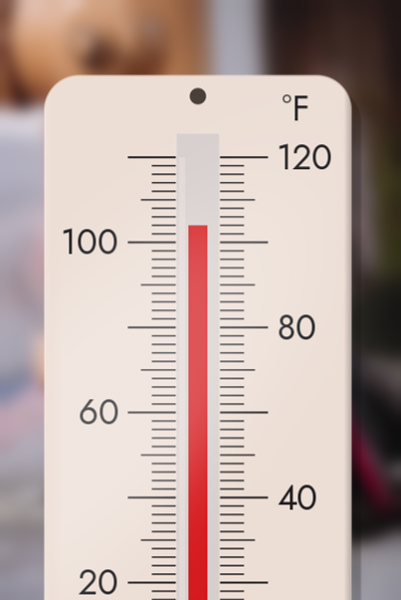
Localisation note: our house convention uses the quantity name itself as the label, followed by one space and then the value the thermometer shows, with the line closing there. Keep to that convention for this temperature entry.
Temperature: 104 °F
